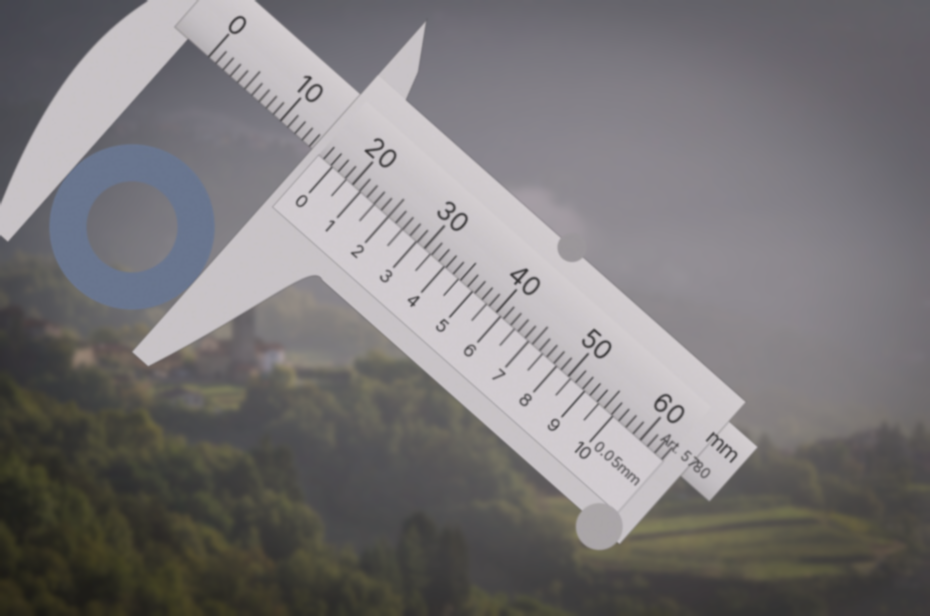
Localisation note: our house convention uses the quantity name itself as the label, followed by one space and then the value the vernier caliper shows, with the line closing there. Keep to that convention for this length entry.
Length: 17.2 mm
